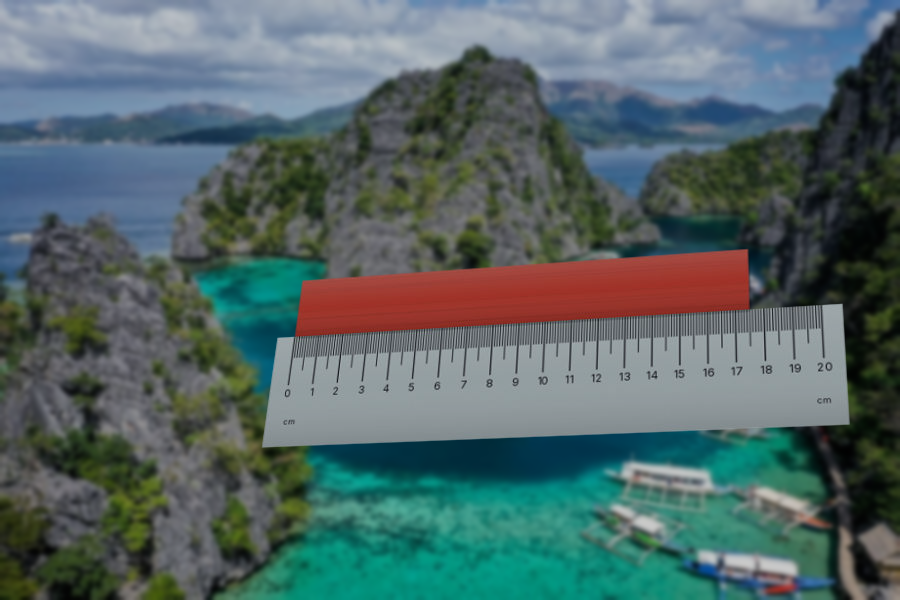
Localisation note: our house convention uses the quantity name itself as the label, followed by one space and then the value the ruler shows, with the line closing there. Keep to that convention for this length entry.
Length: 17.5 cm
